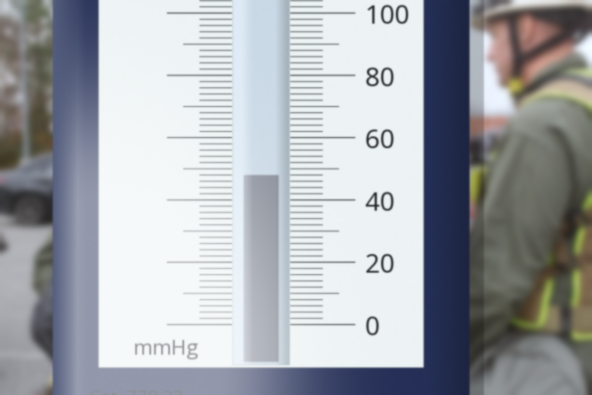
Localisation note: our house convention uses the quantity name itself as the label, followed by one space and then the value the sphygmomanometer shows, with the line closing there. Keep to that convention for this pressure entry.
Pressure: 48 mmHg
